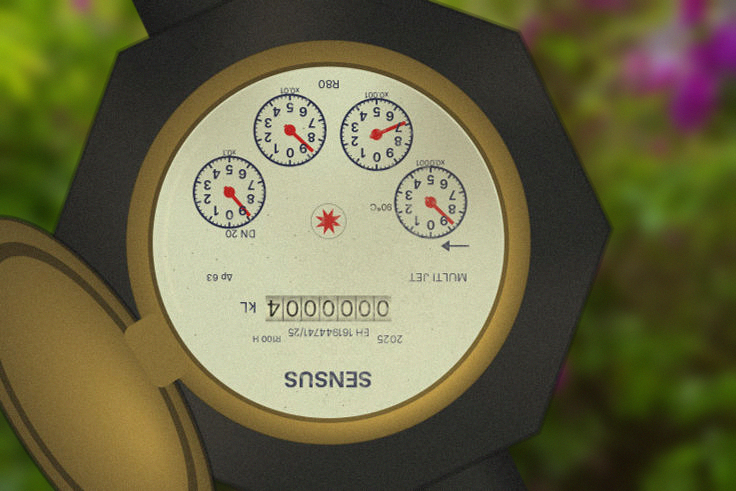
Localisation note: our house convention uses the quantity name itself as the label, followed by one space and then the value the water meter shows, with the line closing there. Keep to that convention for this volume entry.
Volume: 4.8868 kL
